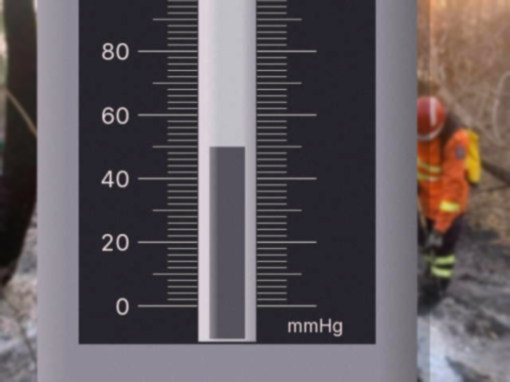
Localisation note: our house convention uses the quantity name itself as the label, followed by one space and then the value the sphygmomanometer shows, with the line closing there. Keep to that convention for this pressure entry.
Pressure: 50 mmHg
